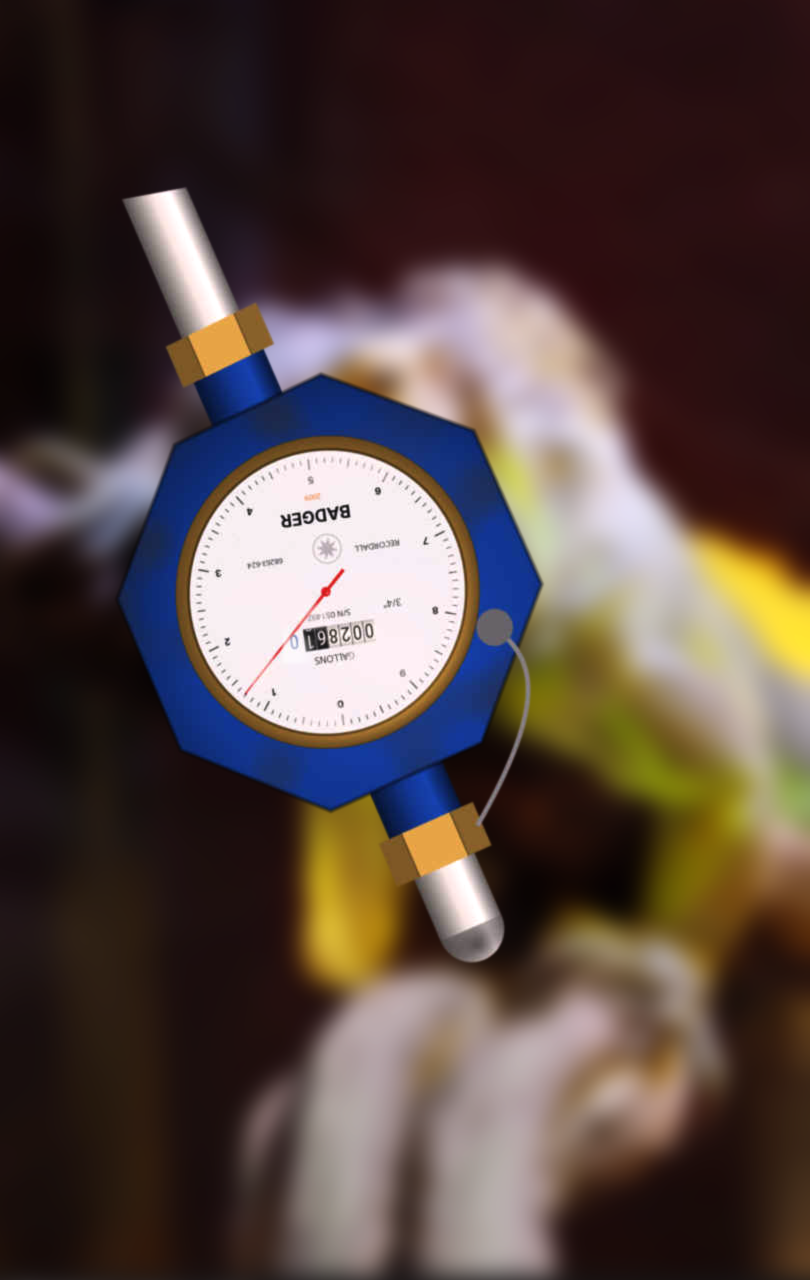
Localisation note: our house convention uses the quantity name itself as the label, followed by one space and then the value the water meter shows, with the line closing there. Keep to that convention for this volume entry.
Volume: 28611.3 gal
